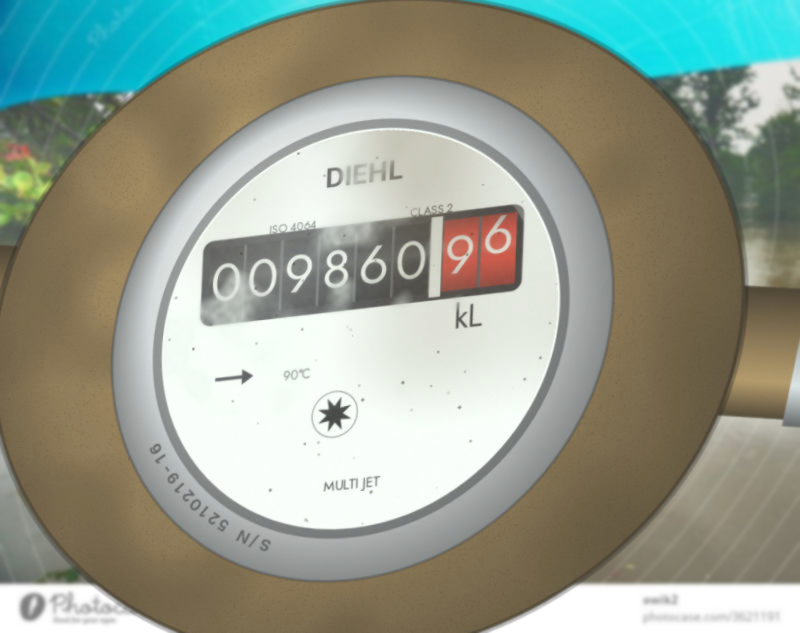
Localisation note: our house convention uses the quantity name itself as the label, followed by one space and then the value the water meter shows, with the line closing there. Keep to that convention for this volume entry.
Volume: 9860.96 kL
